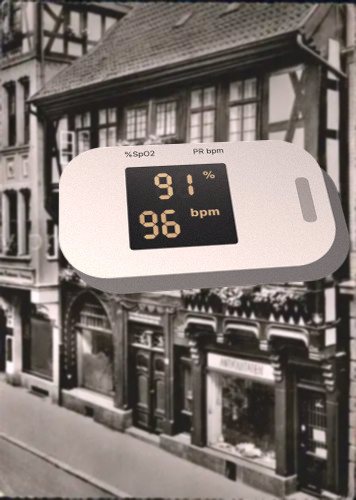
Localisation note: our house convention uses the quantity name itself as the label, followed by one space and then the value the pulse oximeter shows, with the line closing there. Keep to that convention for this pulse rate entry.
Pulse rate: 96 bpm
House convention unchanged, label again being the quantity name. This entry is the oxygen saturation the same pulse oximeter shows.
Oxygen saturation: 91 %
